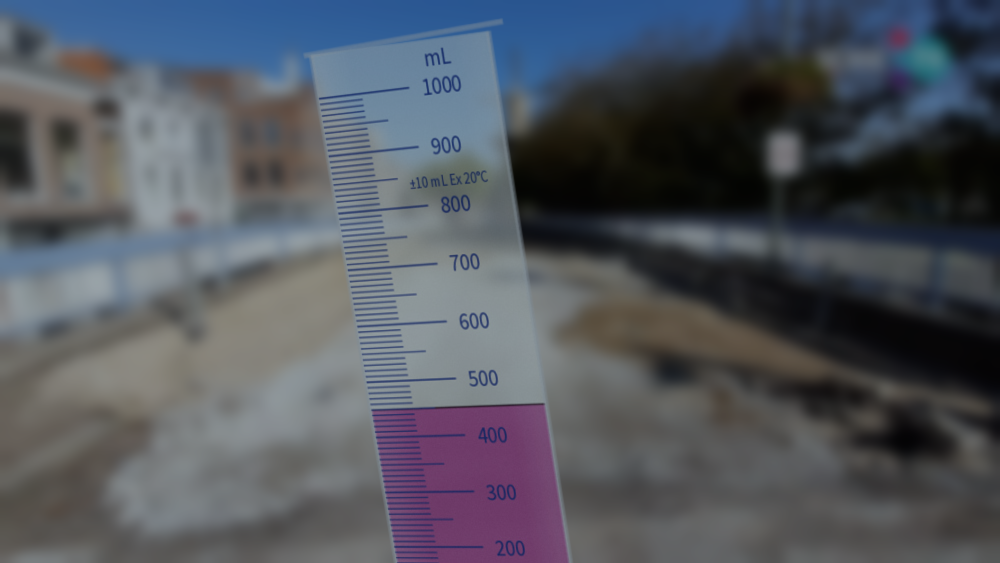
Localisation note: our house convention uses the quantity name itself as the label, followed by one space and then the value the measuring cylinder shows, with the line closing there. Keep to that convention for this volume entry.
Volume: 450 mL
